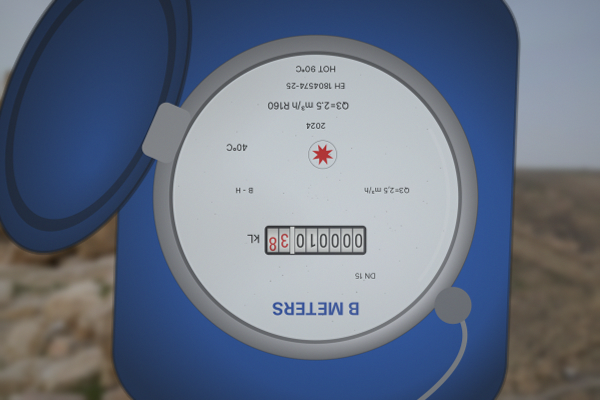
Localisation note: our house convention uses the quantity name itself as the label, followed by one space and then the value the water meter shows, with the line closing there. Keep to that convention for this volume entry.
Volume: 10.38 kL
